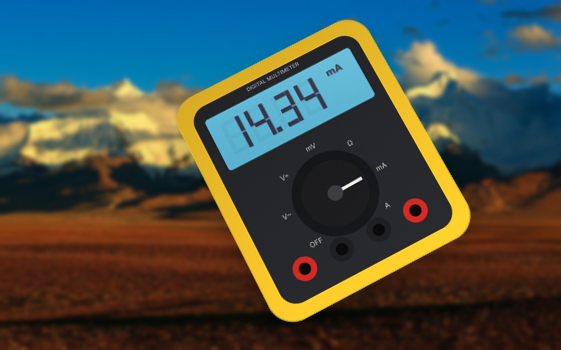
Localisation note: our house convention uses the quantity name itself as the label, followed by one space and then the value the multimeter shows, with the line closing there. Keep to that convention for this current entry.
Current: 14.34 mA
